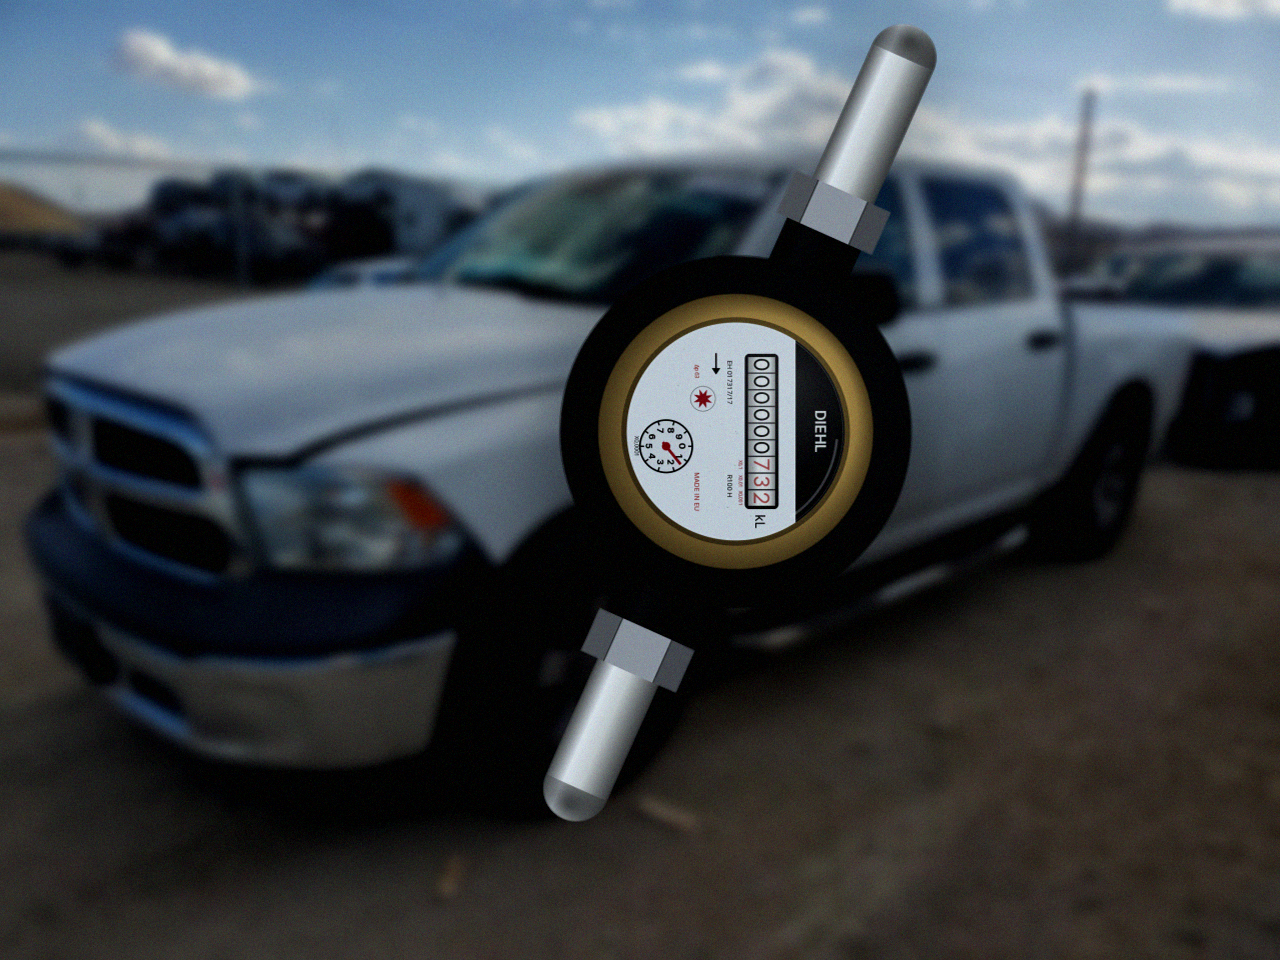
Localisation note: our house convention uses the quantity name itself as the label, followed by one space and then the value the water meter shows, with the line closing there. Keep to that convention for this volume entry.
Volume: 0.7321 kL
